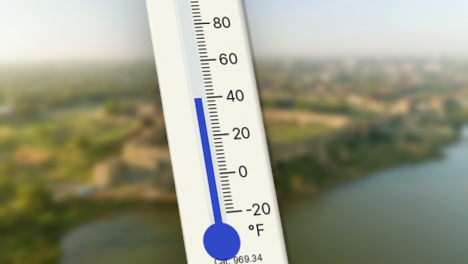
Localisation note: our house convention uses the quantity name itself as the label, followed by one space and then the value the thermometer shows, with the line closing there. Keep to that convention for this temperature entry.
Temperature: 40 °F
